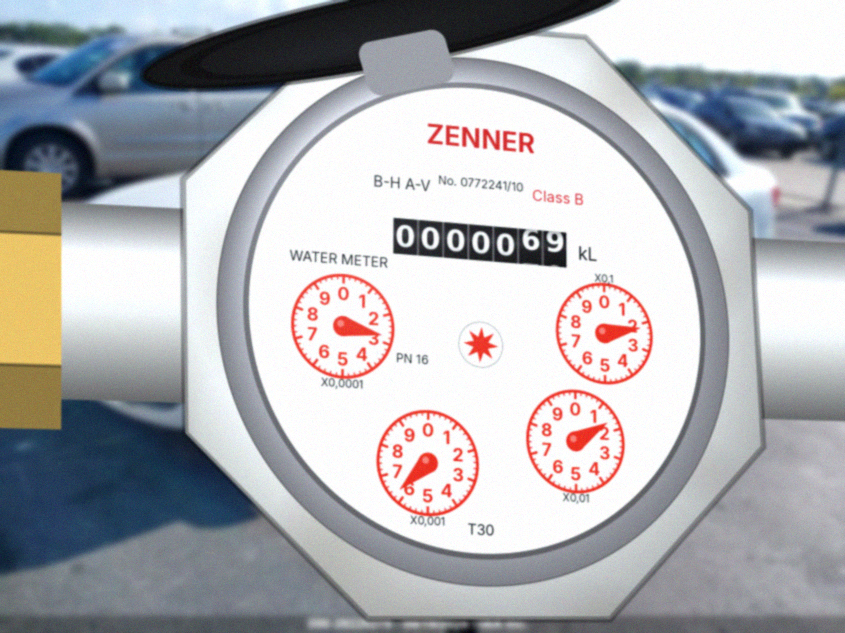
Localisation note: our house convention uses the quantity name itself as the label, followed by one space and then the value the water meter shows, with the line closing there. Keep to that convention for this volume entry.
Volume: 69.2162 kL
